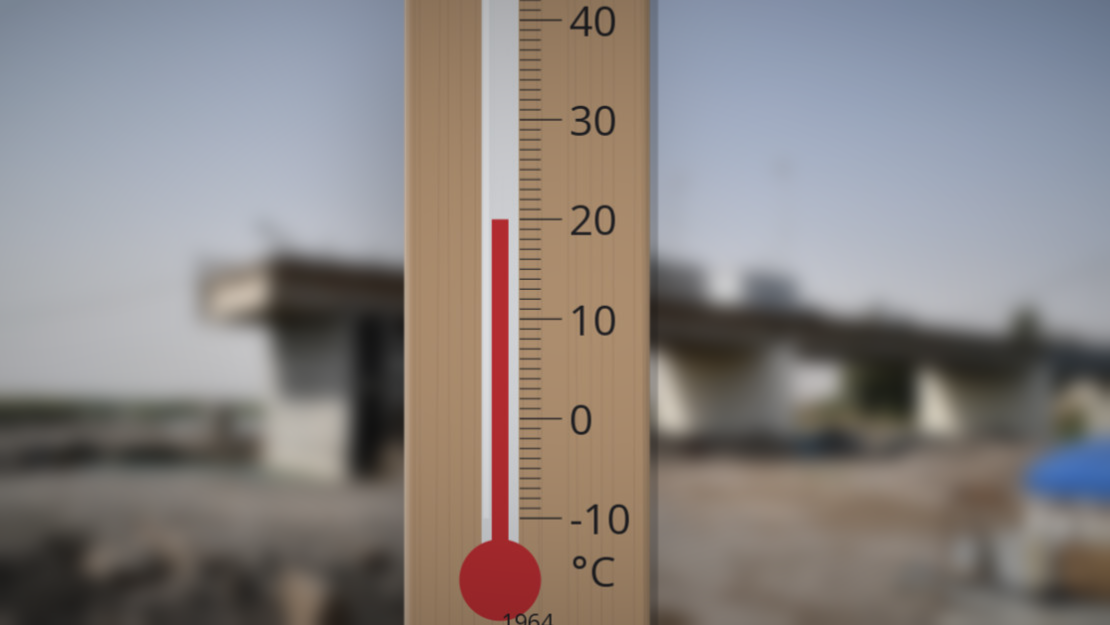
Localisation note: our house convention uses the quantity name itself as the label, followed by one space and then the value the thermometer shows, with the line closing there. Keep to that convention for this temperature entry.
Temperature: 20 °C
